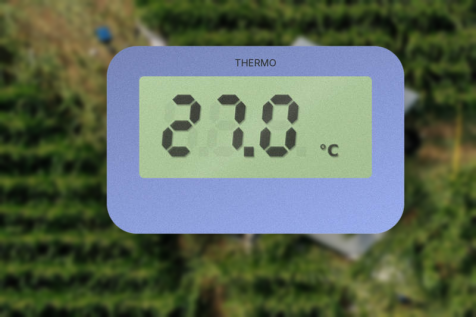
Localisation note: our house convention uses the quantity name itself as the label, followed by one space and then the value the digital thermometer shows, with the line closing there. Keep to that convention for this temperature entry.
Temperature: 27.0 °C
